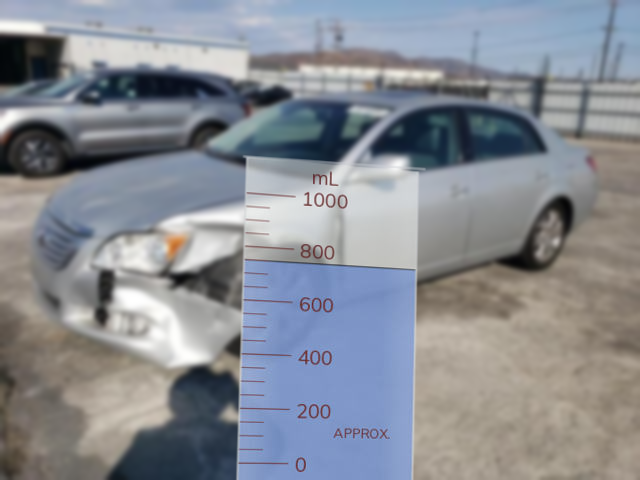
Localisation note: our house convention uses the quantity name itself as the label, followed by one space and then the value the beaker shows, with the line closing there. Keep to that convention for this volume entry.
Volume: 750 mL
